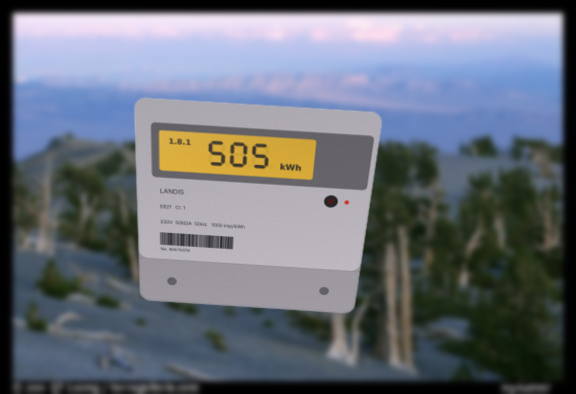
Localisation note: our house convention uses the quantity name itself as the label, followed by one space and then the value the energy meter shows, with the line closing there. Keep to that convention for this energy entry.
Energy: 505 kWh
